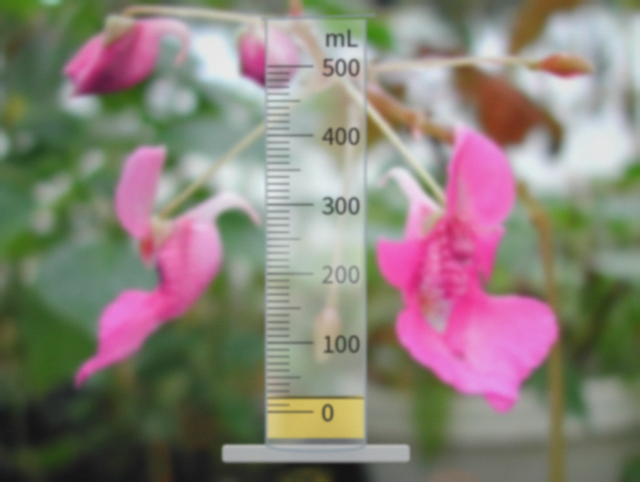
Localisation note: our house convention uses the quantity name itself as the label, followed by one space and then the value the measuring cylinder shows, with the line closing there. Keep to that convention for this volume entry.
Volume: 20 mL
